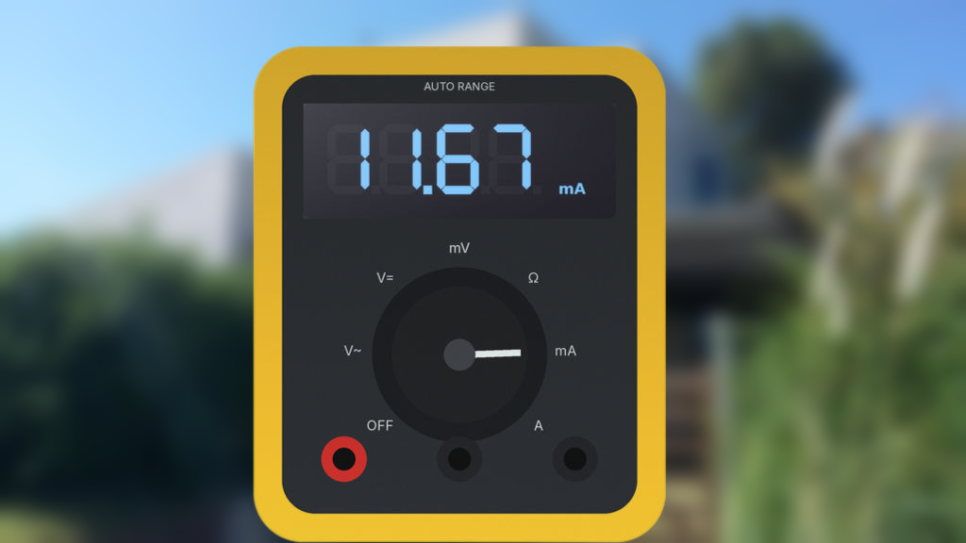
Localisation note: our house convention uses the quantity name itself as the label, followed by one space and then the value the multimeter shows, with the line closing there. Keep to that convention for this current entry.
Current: 11.67 mA
